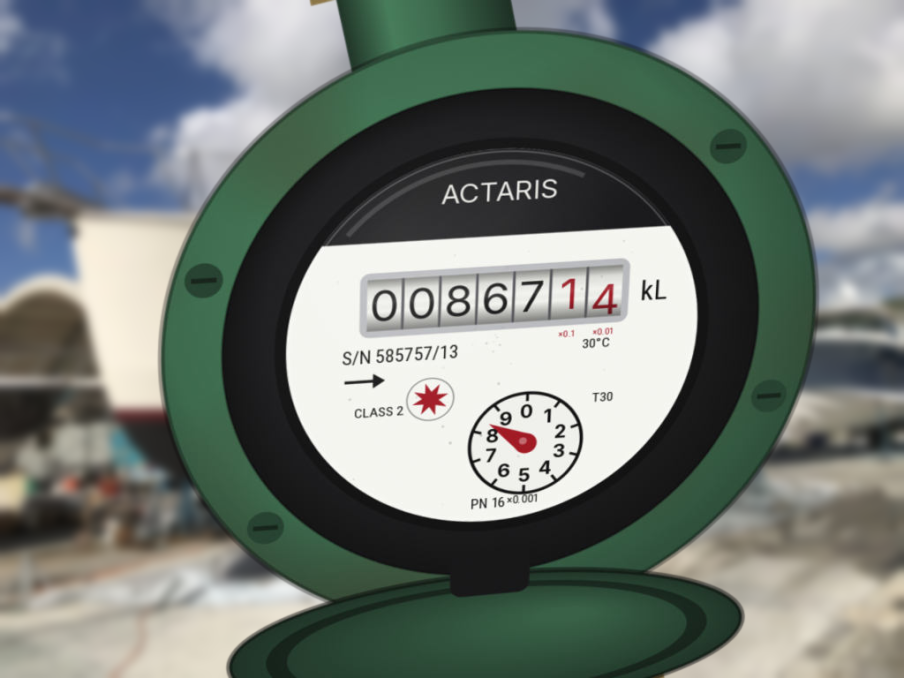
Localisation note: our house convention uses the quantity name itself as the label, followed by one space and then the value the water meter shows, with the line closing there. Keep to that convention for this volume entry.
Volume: 867.138 kL
